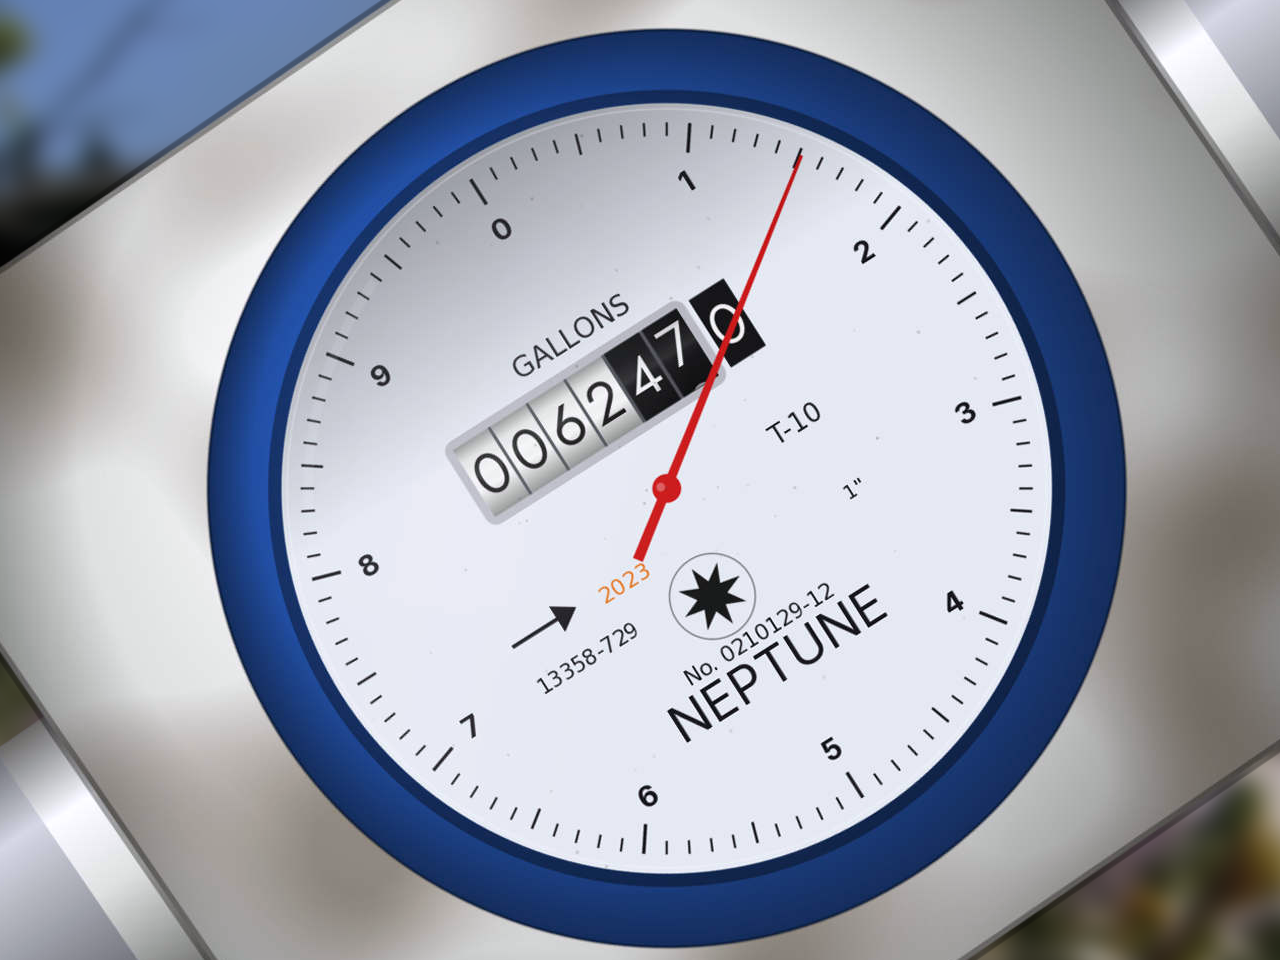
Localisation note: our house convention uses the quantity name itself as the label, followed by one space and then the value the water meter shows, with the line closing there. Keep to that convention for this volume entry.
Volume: 62471.5 gal
